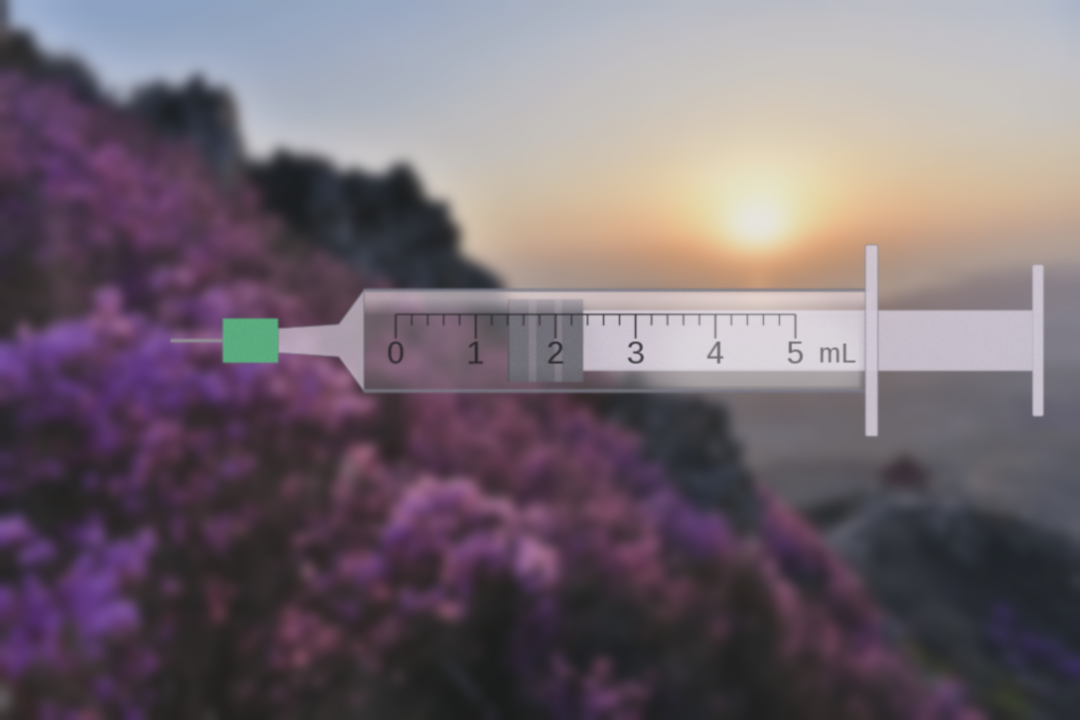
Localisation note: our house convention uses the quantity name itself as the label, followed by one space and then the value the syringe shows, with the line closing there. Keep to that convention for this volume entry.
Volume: 1.4 mL
